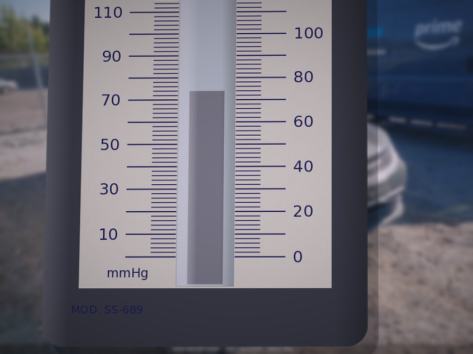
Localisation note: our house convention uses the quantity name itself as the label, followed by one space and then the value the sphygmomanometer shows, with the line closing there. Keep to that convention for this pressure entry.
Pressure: 74 mmHg
